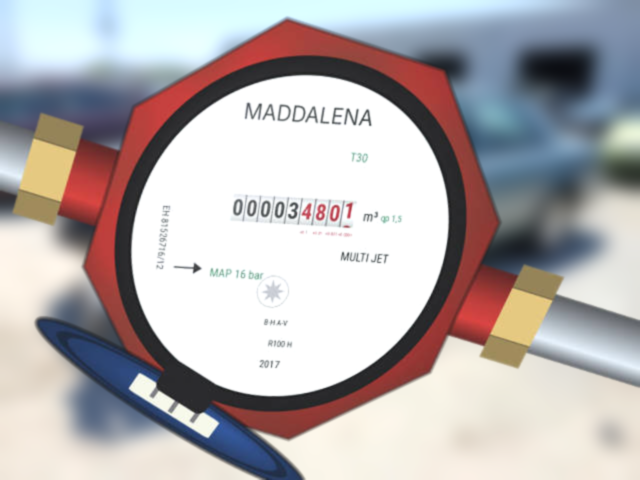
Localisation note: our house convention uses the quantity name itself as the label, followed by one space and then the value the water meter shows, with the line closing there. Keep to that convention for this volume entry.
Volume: 3.4801 m³
